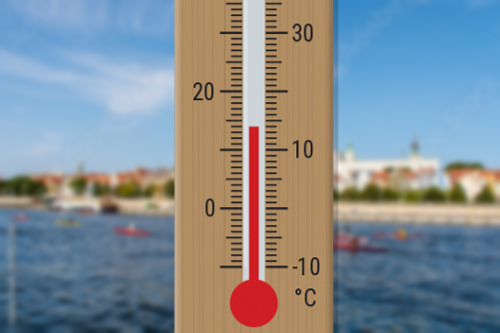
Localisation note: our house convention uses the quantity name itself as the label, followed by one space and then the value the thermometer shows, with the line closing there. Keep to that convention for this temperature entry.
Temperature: 14 °C
